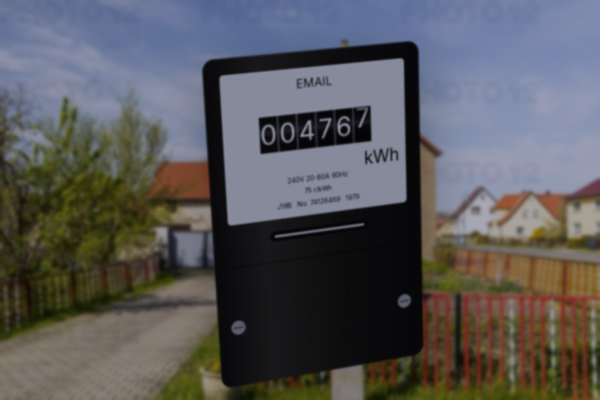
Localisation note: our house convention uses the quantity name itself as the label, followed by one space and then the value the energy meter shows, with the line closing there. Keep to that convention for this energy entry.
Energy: 4767 kWh
